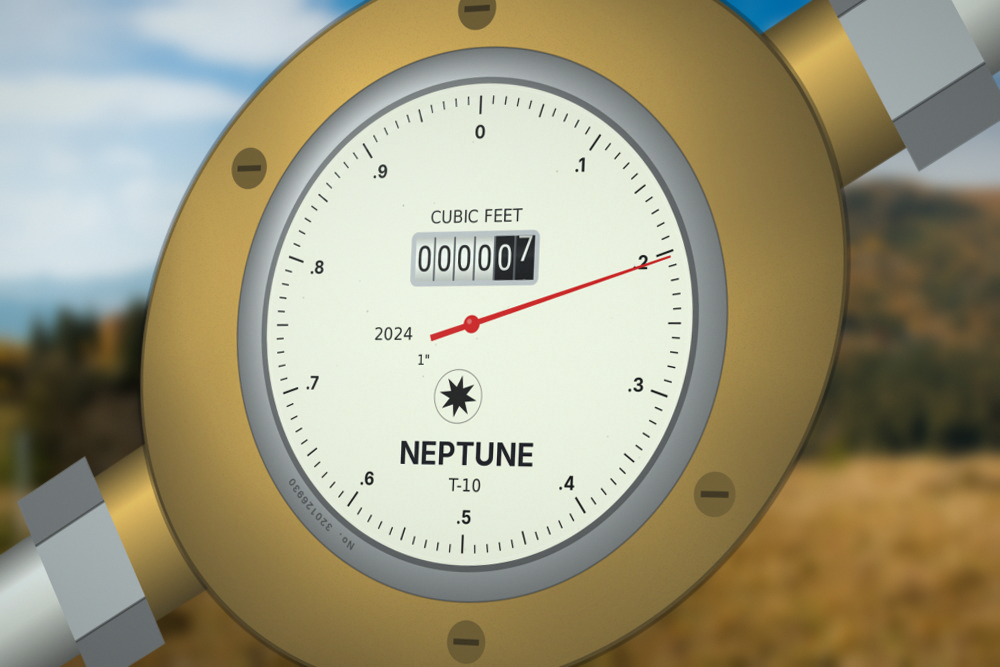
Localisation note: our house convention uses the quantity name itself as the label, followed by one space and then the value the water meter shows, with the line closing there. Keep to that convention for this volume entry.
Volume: 7.20 ft³
